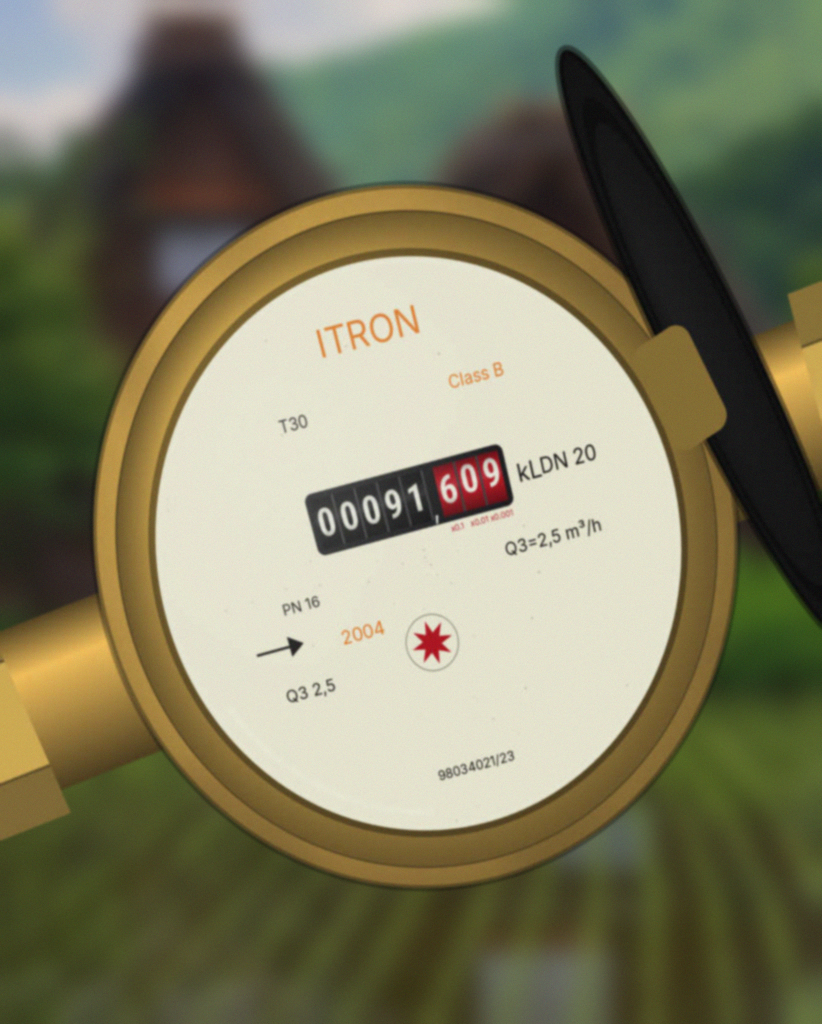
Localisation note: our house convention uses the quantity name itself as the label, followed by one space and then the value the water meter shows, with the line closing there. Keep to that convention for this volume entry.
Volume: 91.609 kL
